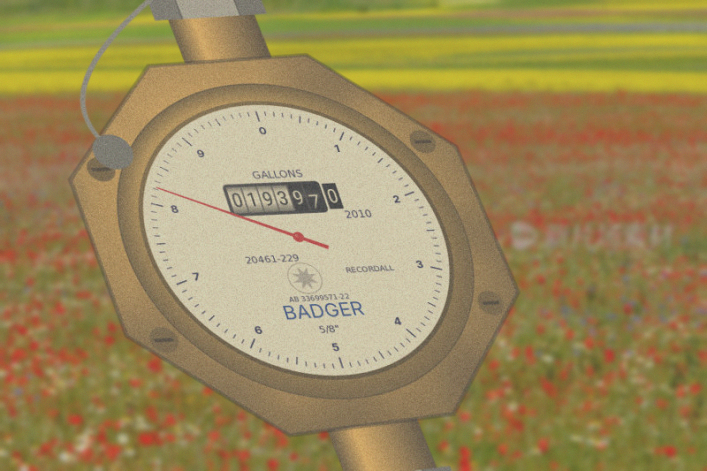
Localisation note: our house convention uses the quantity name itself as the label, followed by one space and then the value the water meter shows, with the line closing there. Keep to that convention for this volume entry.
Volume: 193968.2 gal
